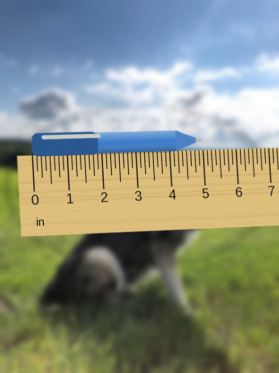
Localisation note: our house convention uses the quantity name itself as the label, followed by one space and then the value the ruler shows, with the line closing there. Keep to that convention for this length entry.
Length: 5 in
